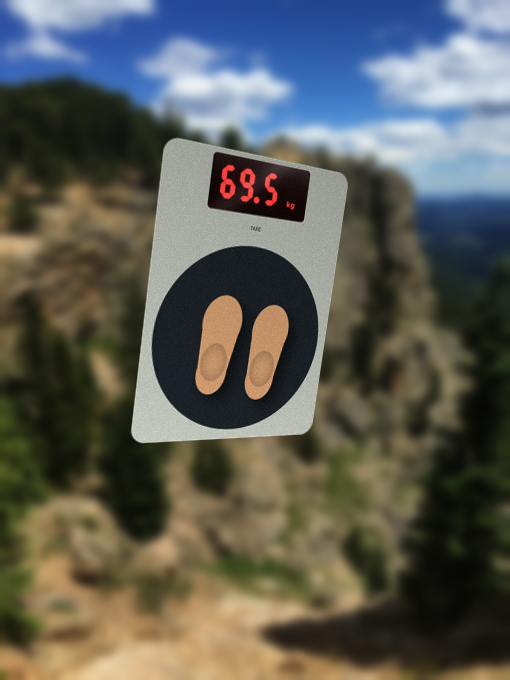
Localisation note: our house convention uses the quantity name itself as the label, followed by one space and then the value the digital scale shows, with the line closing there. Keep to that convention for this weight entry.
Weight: 69.5 kg
